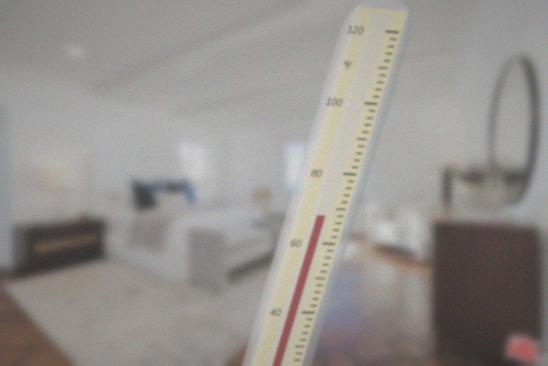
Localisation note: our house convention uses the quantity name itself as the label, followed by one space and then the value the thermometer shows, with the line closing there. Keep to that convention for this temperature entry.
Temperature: 68 °F
